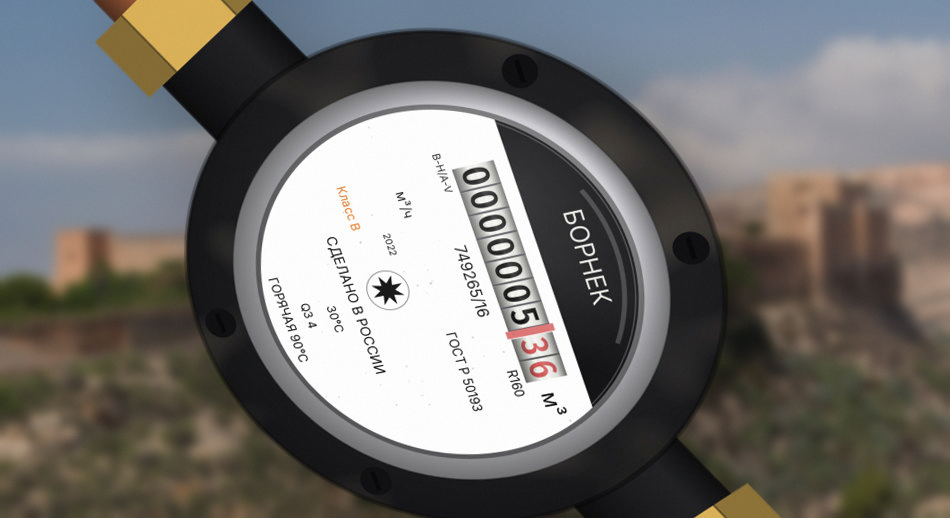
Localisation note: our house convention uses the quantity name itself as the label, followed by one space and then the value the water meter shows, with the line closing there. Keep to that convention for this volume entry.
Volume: 5.36 m³
